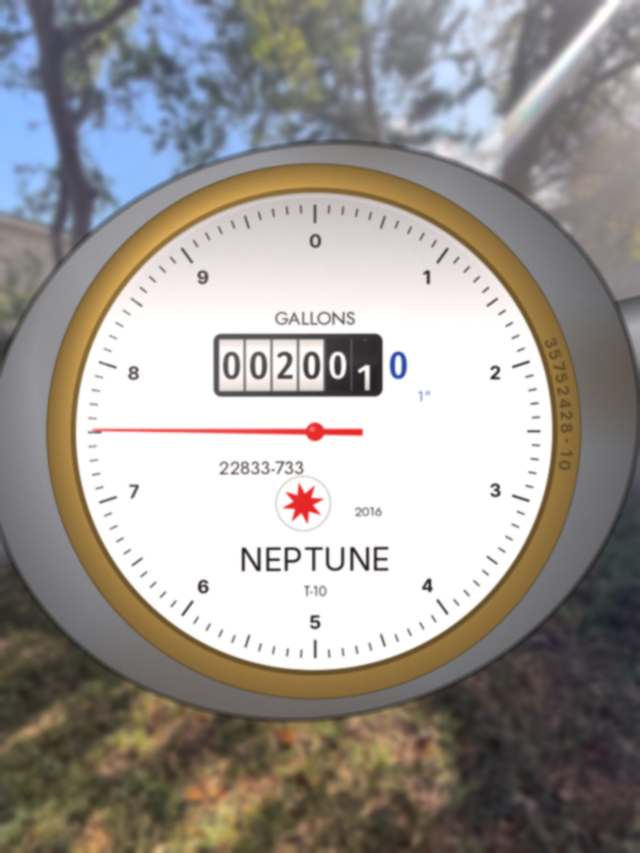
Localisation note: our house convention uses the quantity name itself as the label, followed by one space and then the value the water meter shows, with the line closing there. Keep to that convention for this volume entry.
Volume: 20007.5 gal
